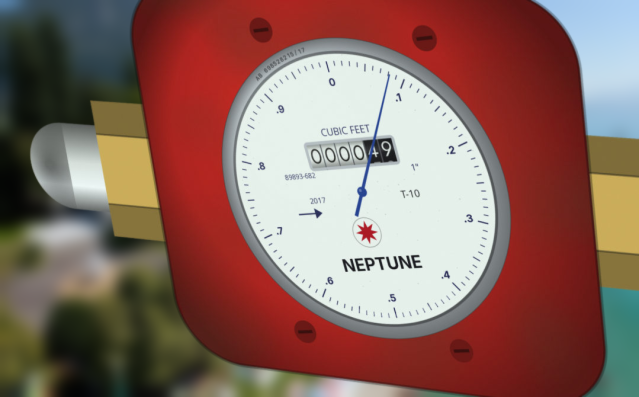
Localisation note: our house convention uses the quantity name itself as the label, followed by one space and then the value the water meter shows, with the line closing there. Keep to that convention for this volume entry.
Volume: 49.08 ft³
